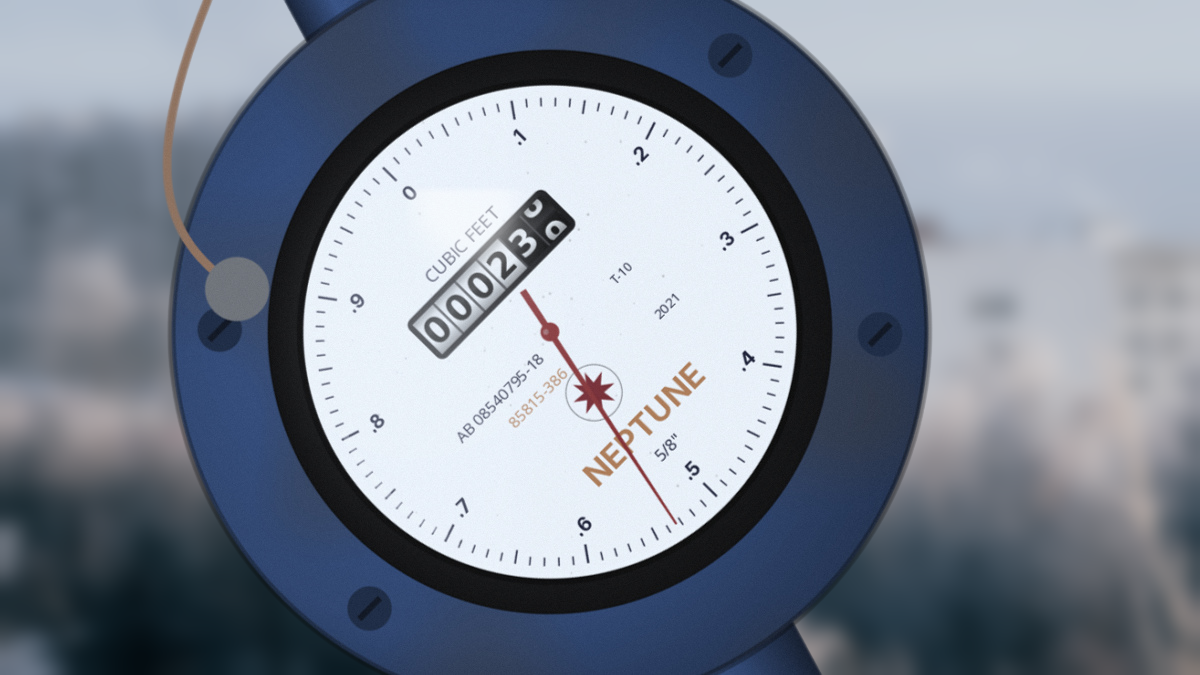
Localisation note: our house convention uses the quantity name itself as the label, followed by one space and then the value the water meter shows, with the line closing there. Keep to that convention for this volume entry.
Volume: 238.53 ft³
